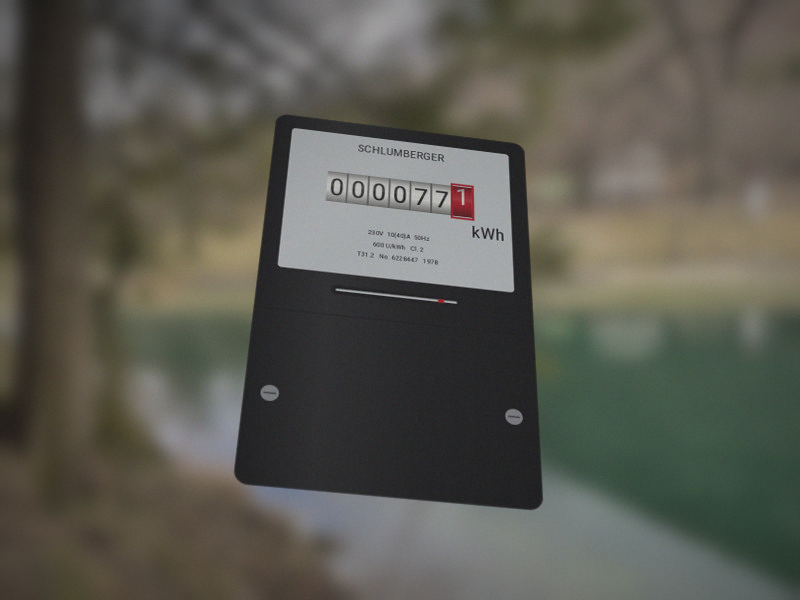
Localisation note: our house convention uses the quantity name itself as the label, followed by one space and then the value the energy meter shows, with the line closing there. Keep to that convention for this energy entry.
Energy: 77.1 kWh
